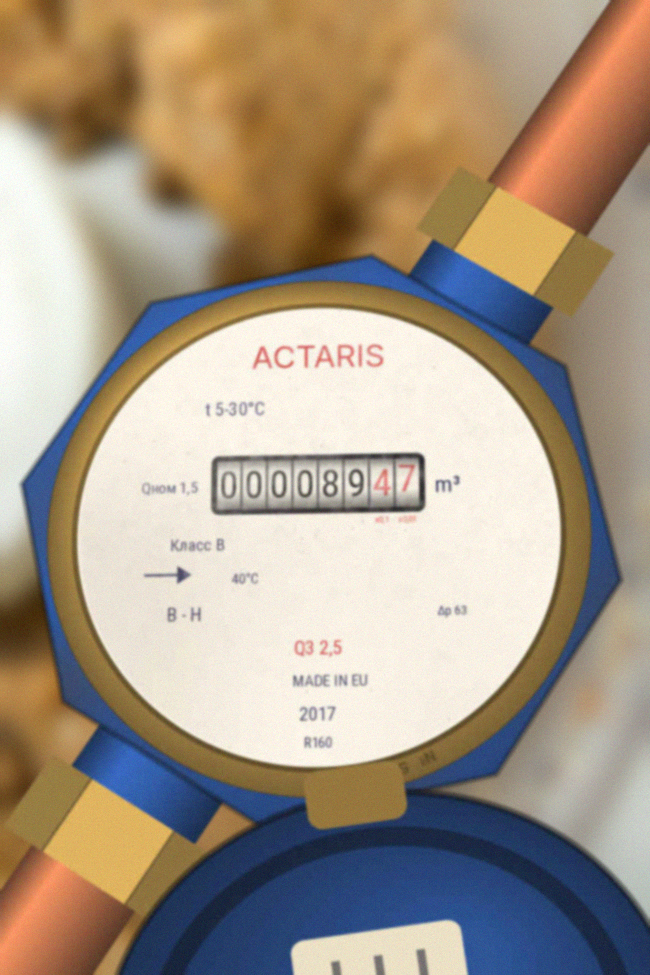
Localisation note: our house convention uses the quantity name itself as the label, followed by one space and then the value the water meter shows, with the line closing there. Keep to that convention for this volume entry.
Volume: 89.47 m³
